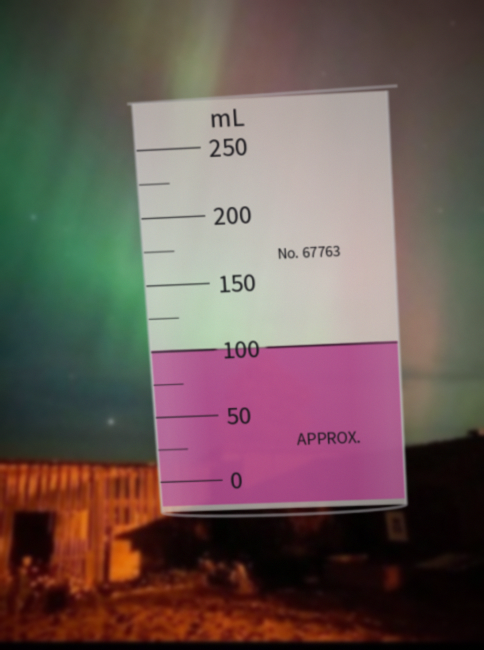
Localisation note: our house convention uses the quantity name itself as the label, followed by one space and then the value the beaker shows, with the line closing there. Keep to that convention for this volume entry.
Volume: 100 mL
